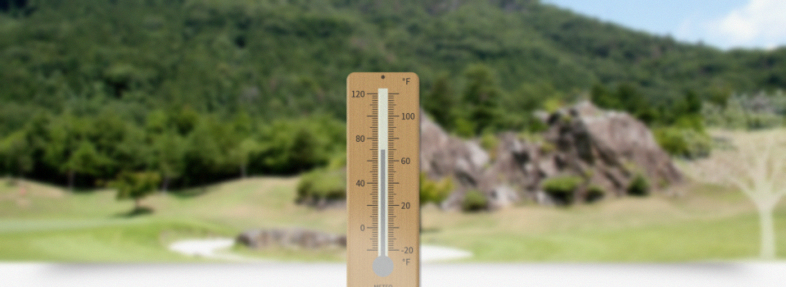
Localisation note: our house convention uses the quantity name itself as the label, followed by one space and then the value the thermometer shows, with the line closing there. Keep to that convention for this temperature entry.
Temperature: 70 °F
